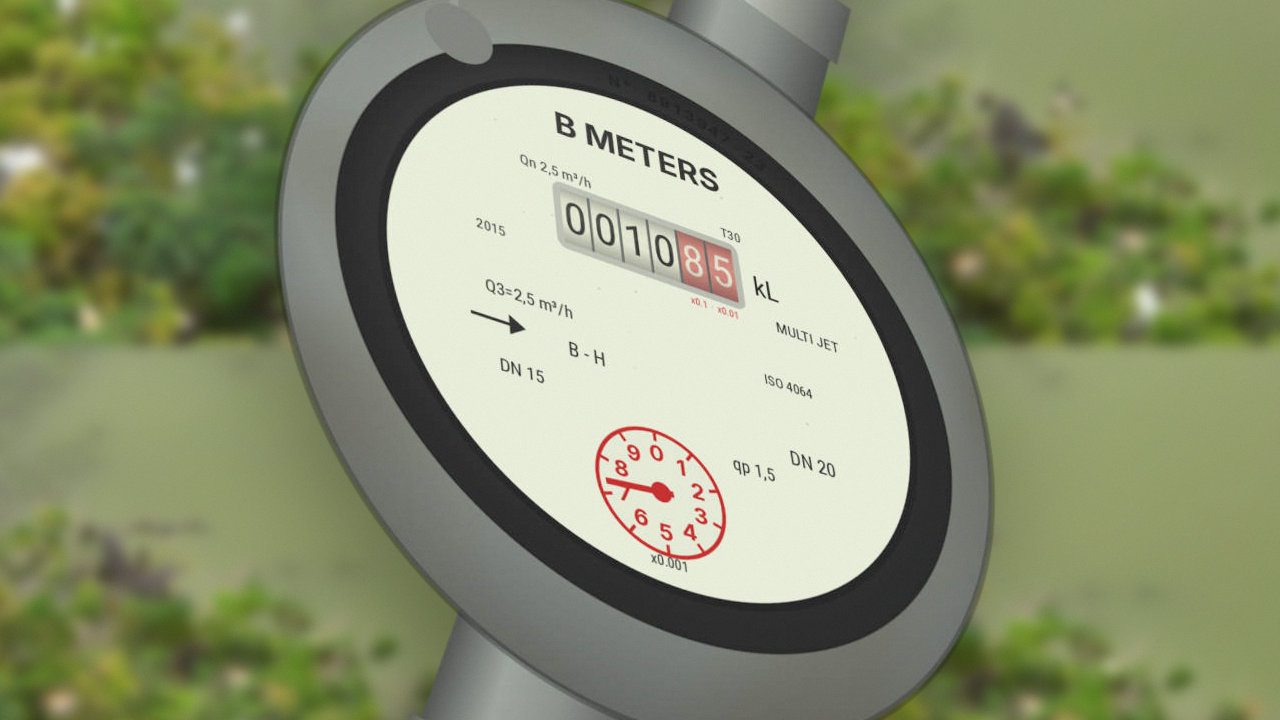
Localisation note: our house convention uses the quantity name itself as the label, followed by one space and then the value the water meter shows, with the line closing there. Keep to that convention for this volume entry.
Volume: 10.857 kL
